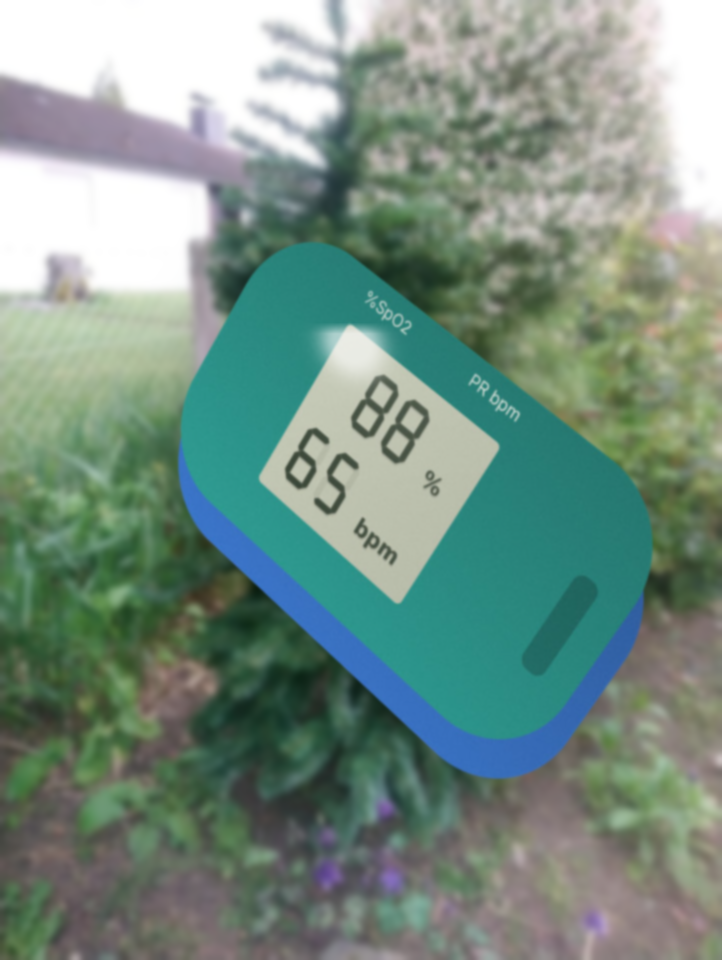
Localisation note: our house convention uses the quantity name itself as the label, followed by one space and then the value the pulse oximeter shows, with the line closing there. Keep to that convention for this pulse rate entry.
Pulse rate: 65 bpm
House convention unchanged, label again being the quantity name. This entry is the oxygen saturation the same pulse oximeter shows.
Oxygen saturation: 88 %
